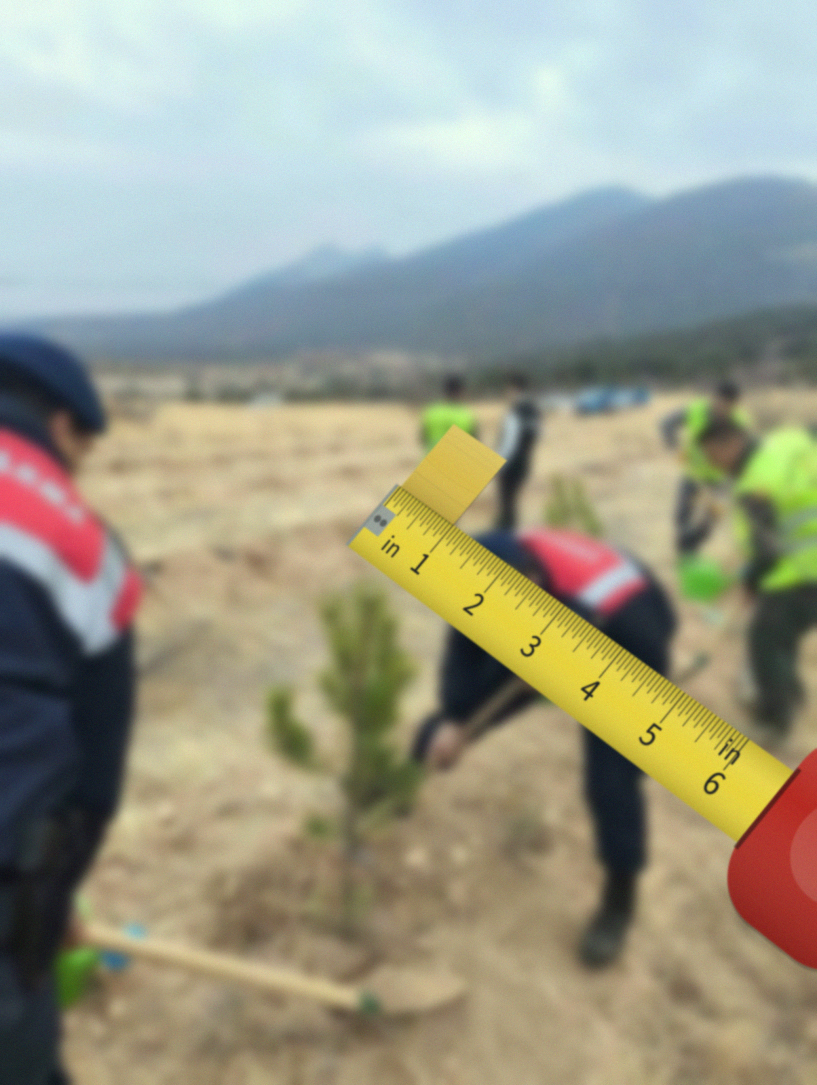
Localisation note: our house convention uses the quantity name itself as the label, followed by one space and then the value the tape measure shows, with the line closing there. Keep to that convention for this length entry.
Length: 1 in
